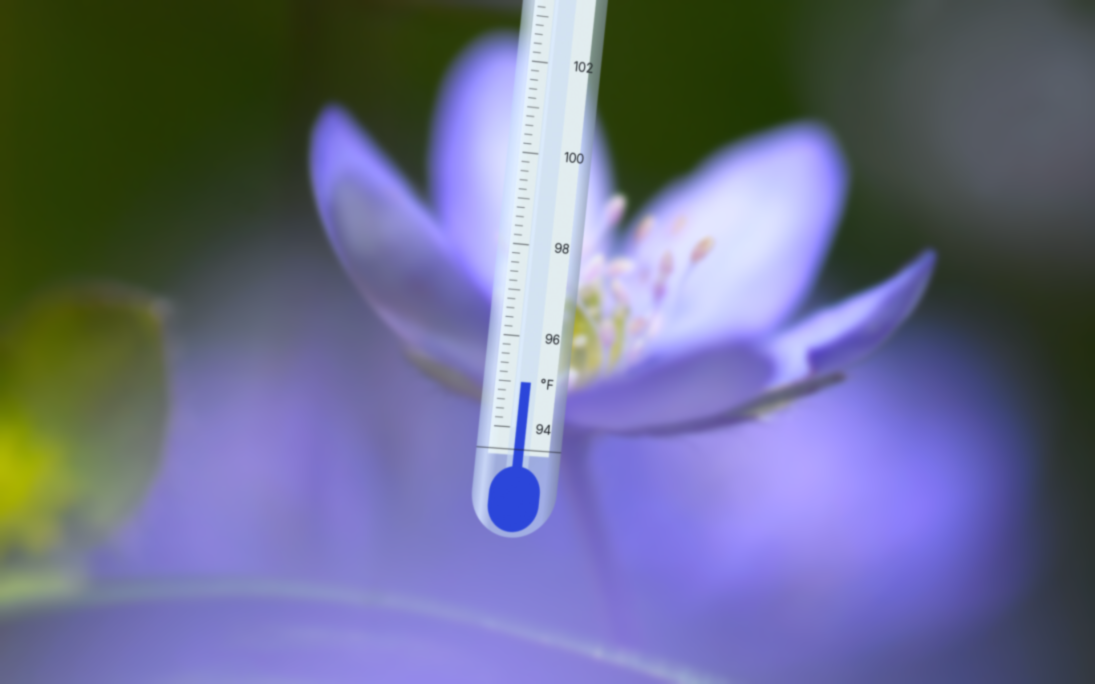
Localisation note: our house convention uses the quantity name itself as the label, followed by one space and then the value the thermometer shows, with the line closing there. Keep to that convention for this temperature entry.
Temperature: 95 °F
